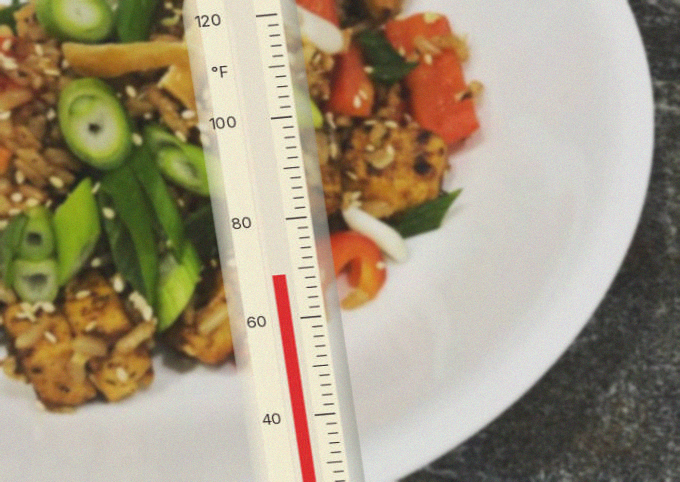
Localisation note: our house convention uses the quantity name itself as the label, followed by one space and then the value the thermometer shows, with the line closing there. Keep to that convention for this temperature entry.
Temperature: 69 °F
